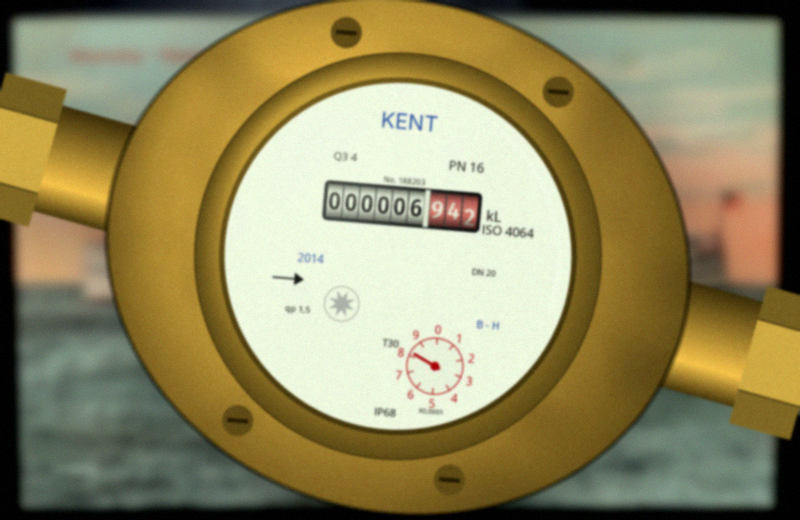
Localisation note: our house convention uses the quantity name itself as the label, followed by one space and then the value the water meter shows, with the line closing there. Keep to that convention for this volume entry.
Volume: 6.9418 kL
